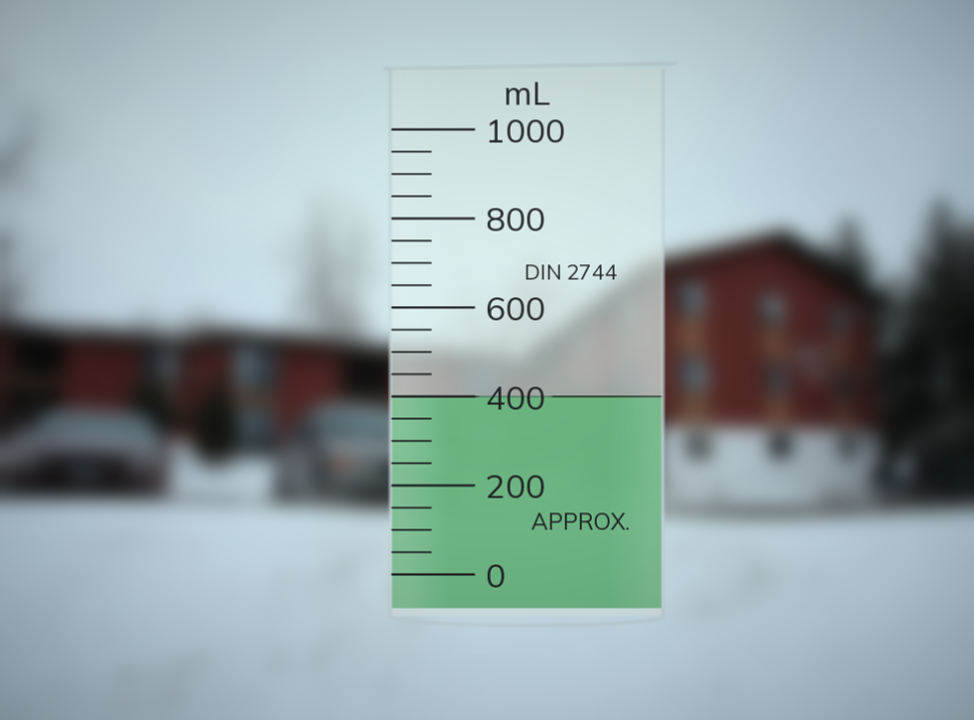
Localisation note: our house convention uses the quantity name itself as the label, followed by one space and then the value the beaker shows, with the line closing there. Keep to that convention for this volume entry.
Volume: 400 mL
